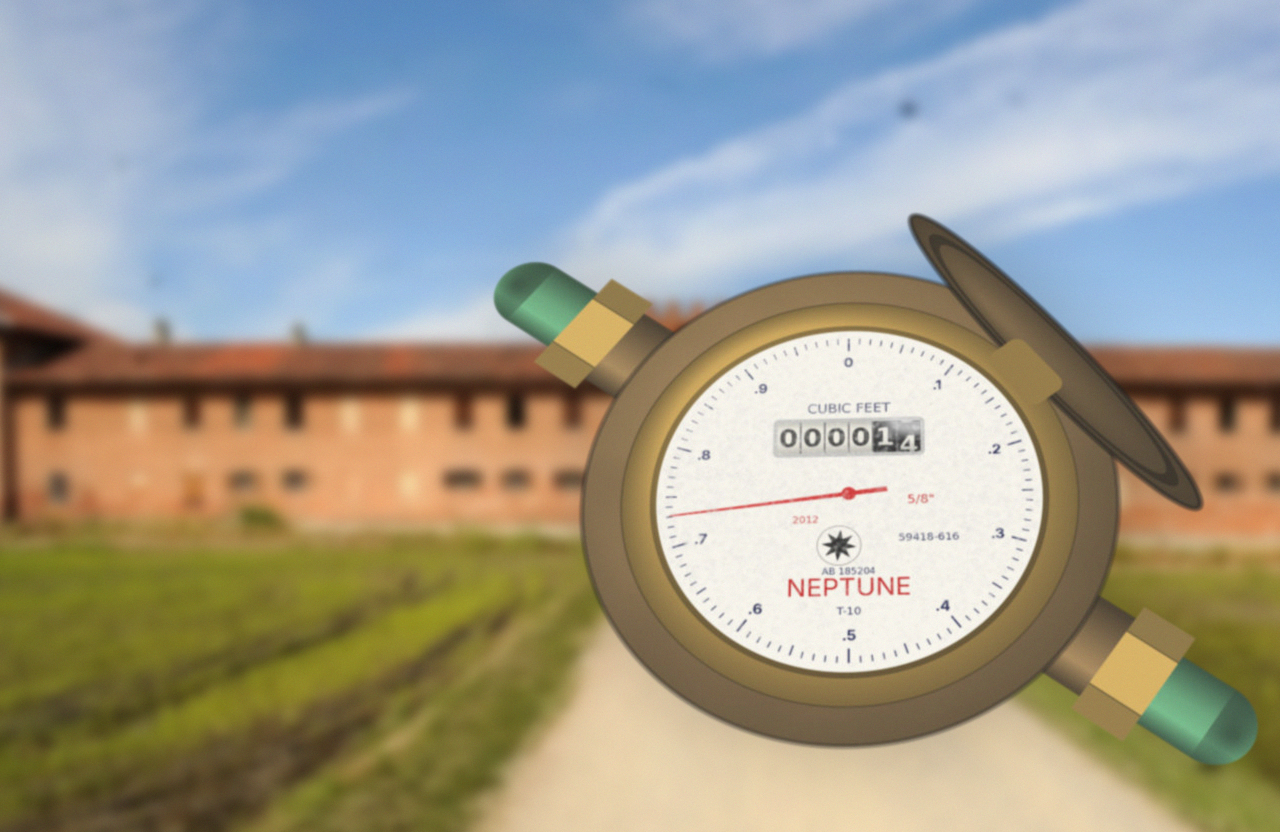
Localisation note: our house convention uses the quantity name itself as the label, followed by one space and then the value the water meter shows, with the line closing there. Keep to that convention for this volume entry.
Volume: 13.73 ft³
